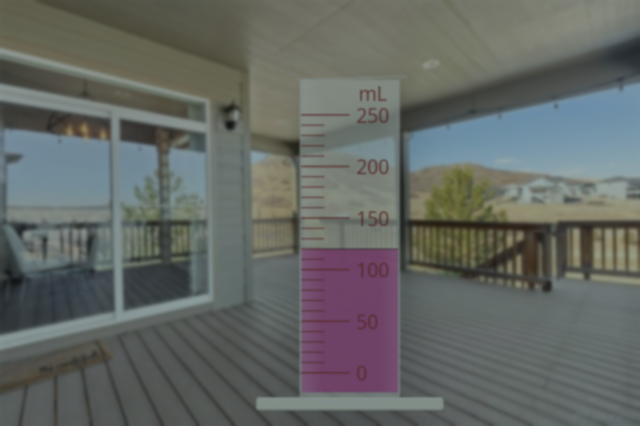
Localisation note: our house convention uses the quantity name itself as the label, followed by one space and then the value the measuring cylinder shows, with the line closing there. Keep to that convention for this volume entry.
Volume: 120 mL
